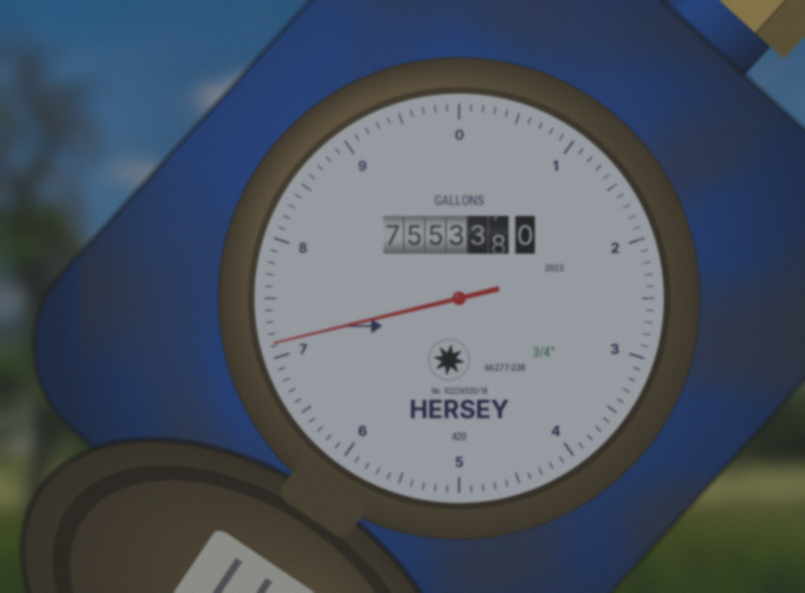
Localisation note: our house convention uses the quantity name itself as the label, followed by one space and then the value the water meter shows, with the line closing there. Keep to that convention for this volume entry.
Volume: 7553377.1 gal
